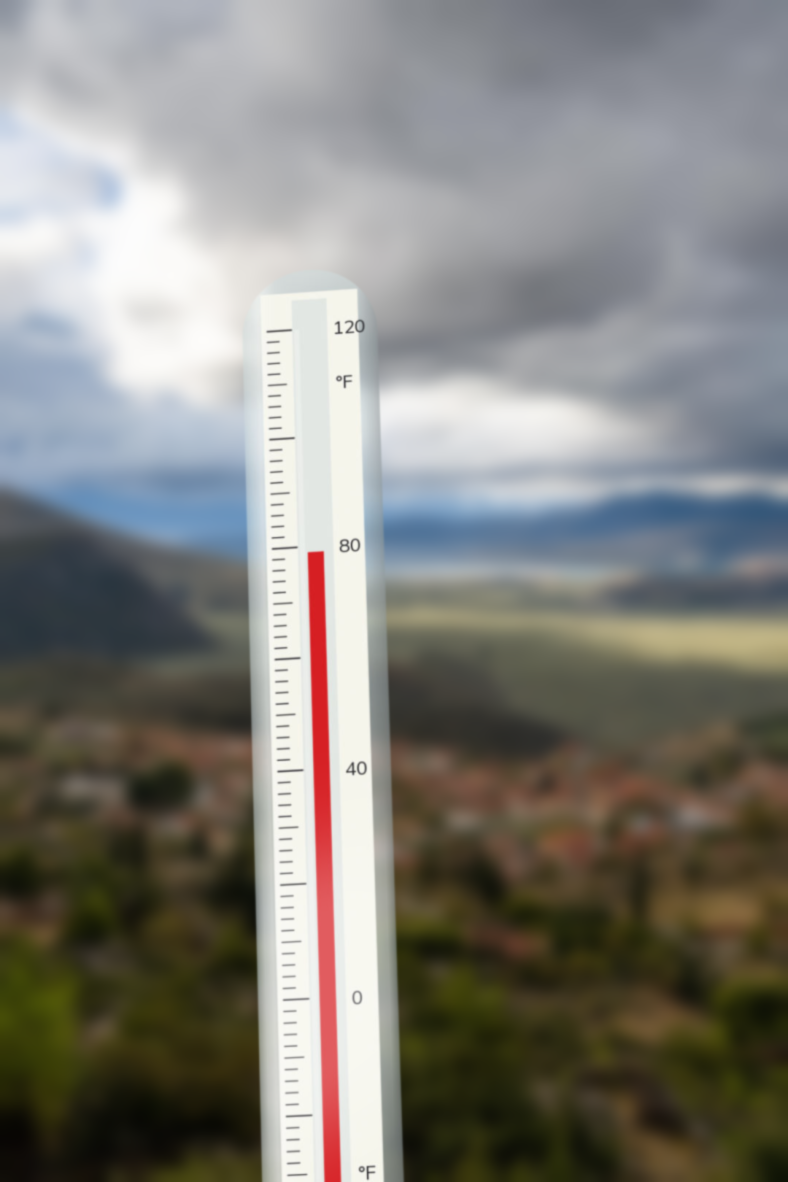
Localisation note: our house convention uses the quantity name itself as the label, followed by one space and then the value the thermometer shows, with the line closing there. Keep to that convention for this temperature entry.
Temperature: 79 °F
